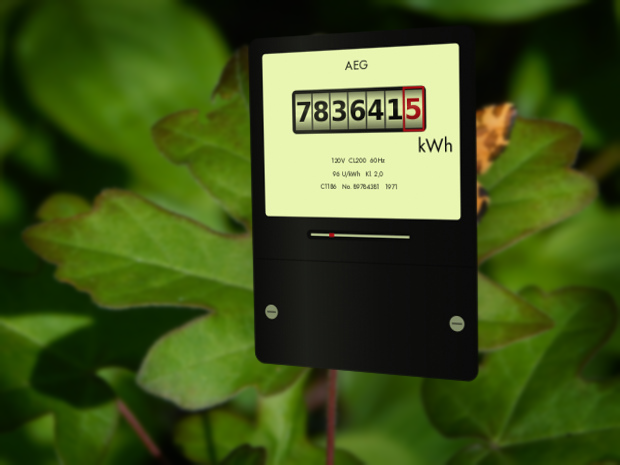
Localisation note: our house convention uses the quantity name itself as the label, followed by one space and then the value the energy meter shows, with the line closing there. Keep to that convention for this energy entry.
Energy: 783641.5 kWh
